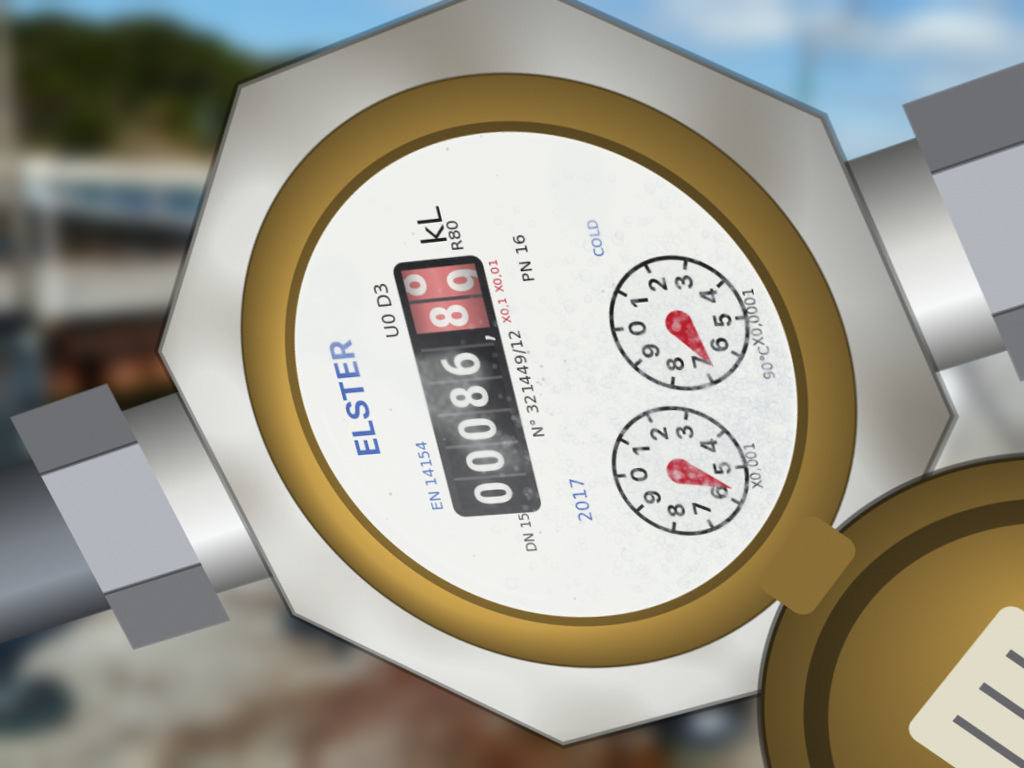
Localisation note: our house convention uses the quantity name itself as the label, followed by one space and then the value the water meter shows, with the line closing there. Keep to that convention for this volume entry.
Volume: 86.8856 kL
